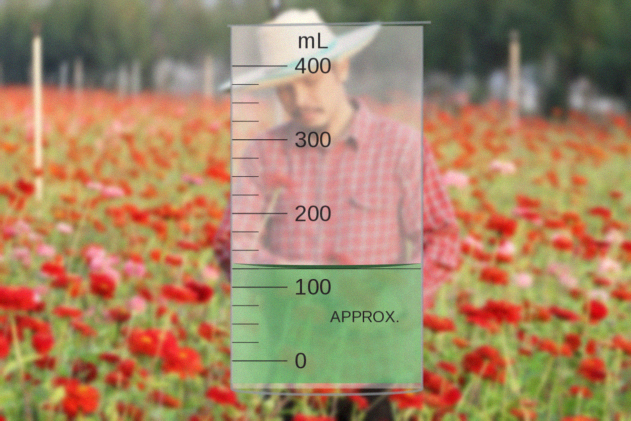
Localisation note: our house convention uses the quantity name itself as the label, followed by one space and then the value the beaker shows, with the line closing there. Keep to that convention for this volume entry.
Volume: 125 mL
